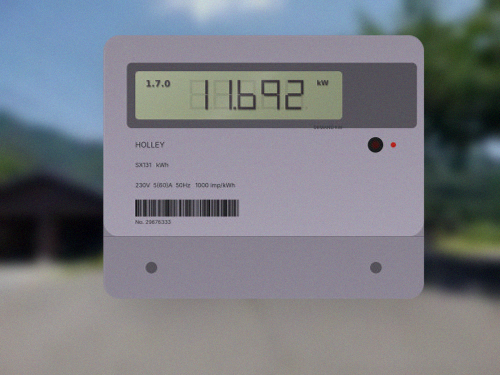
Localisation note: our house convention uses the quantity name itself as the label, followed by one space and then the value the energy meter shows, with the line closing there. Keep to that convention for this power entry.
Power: 11.692 kW
